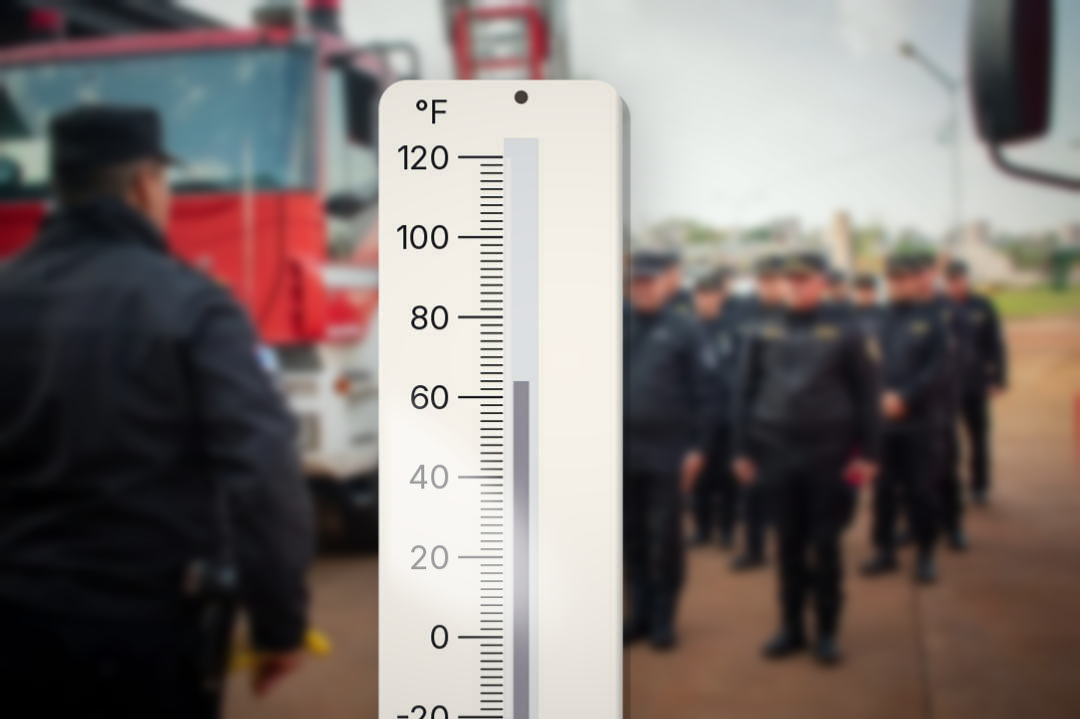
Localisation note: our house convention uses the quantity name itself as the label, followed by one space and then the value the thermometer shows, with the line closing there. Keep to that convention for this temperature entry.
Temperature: 64 °F
